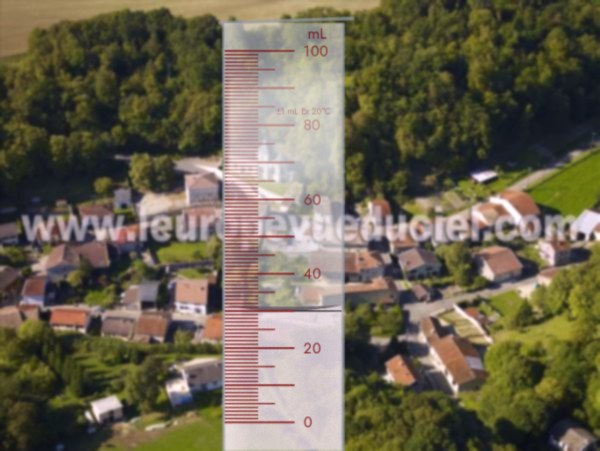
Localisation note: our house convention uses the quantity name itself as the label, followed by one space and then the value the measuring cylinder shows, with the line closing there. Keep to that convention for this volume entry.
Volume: 30 mL
